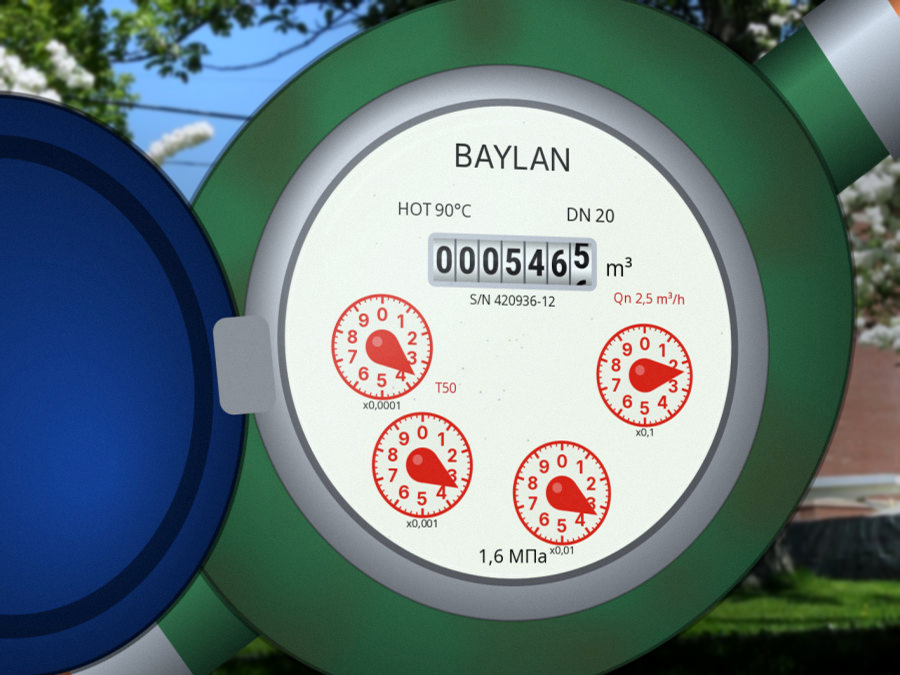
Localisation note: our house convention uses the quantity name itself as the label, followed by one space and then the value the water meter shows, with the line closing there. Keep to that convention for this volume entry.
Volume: 5465.2333 m³
